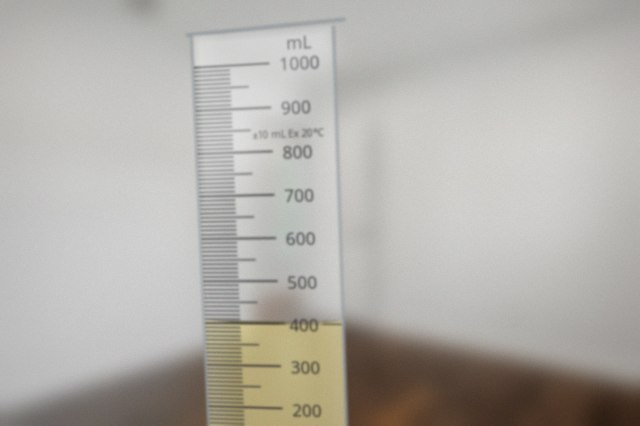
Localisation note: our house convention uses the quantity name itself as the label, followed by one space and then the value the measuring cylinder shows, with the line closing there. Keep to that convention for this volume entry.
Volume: 400 mL
